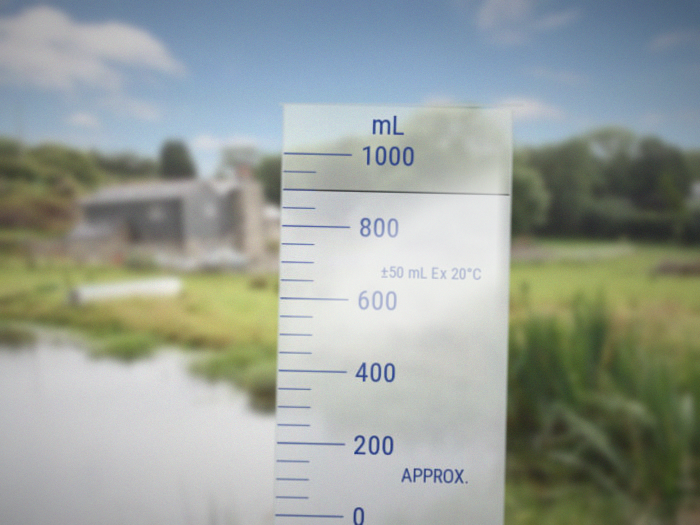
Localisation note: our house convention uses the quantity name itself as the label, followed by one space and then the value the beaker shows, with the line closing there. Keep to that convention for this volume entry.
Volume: 900 mL
